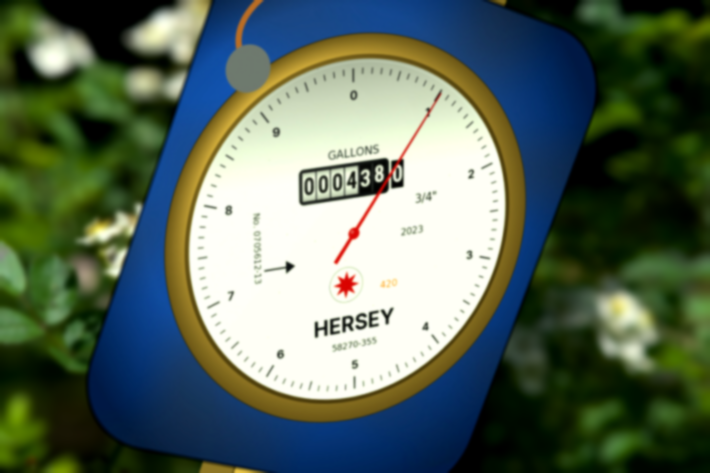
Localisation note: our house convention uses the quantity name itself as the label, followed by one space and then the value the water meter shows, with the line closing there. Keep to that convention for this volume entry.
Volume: 4381.0 gal
